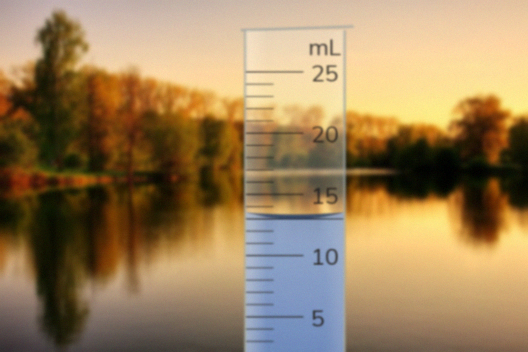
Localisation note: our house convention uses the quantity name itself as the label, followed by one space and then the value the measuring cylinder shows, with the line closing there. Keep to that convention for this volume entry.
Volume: 13 mL
